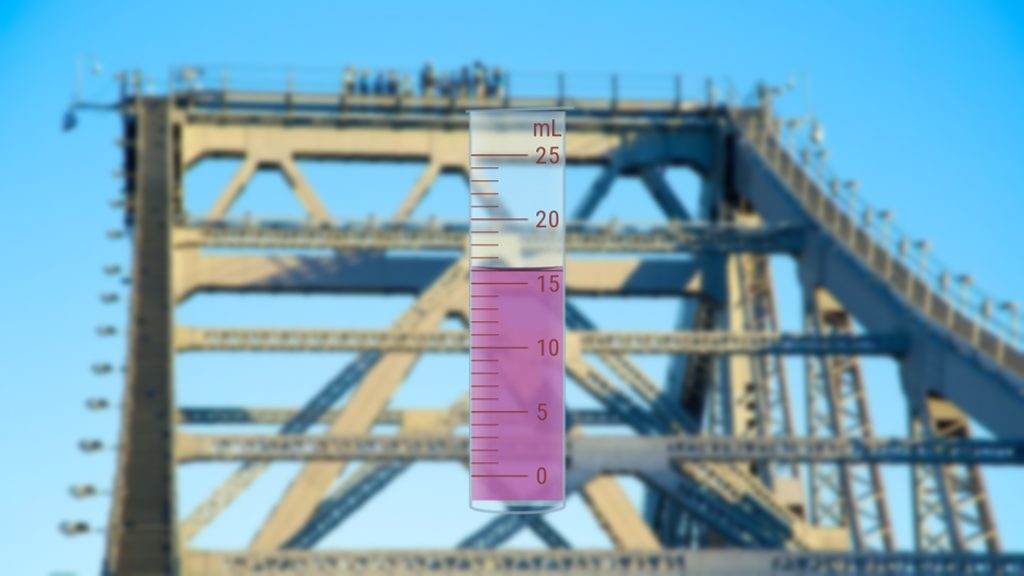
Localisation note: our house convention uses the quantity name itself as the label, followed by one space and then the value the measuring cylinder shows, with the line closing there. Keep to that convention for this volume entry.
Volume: 16 mL
